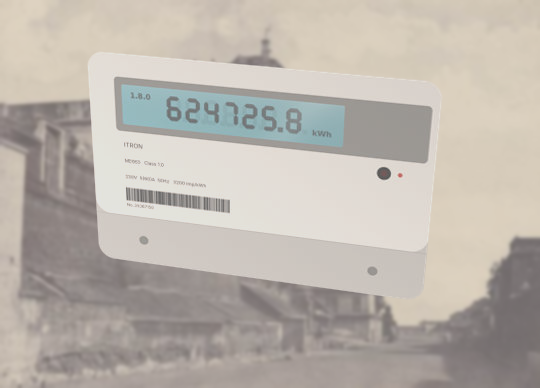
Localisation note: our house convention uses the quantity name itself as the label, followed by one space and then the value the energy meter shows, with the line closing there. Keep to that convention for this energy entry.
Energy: 624725.8 kWh
